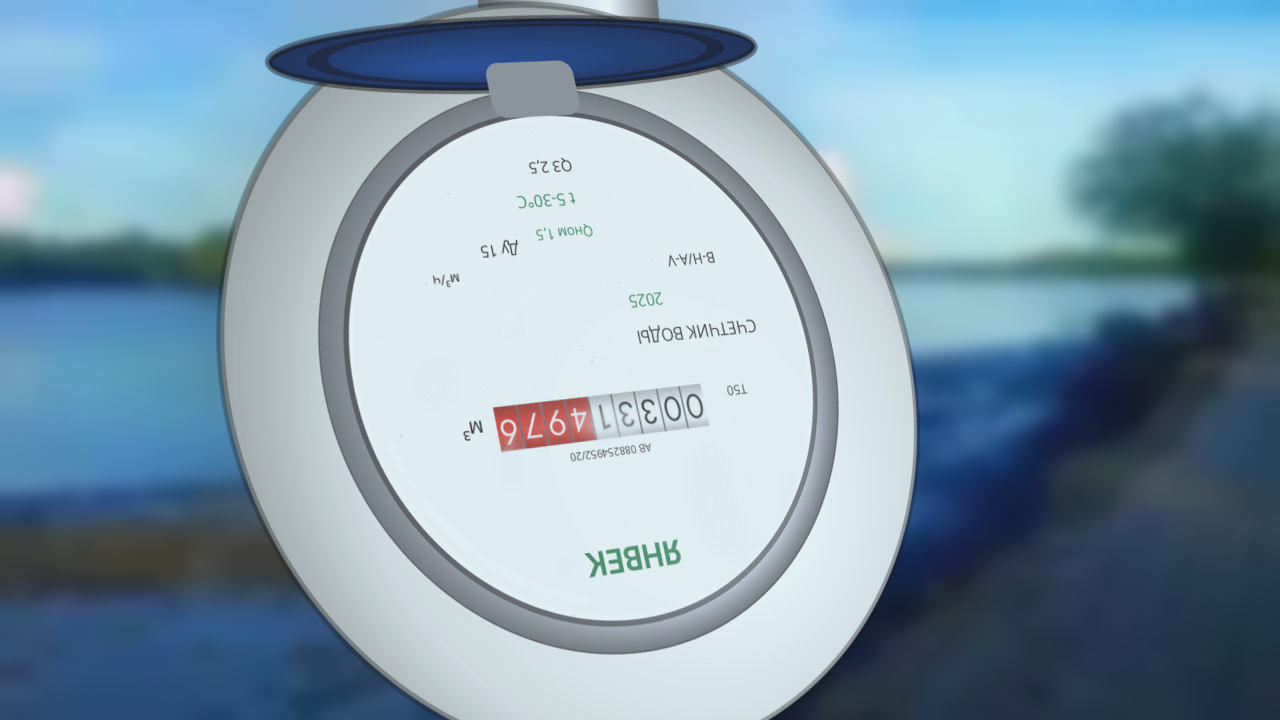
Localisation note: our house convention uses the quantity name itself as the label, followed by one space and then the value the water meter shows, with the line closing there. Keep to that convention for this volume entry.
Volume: 331.4976 m³
